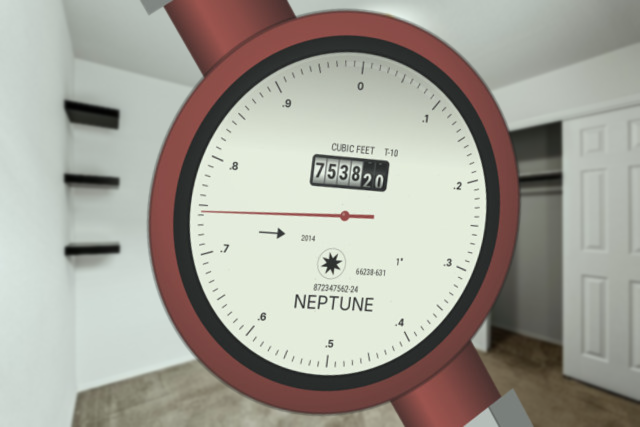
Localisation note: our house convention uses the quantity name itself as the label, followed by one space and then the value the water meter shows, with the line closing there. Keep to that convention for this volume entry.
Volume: 753819.74 ft³
